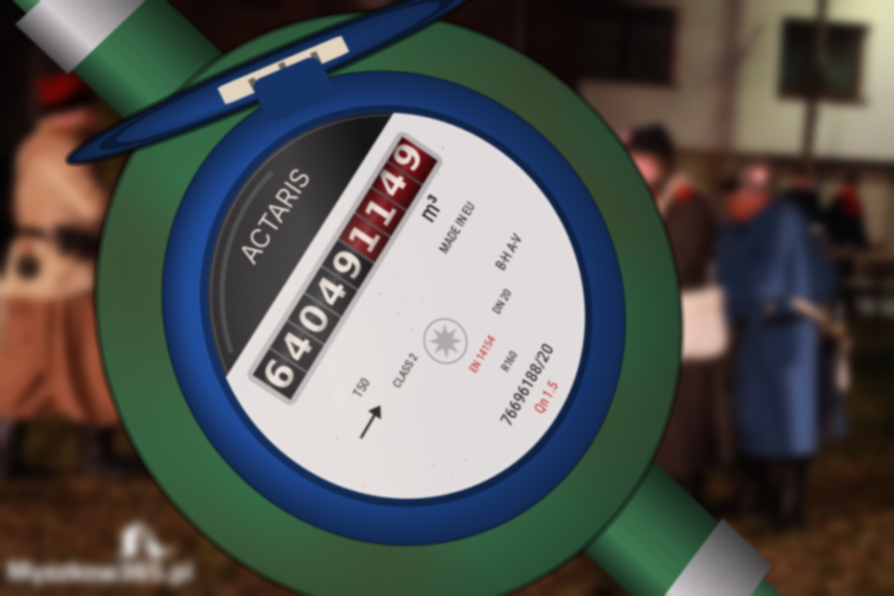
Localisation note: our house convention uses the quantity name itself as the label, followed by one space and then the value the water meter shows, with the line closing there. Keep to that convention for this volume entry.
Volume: 64049.1149 m³
